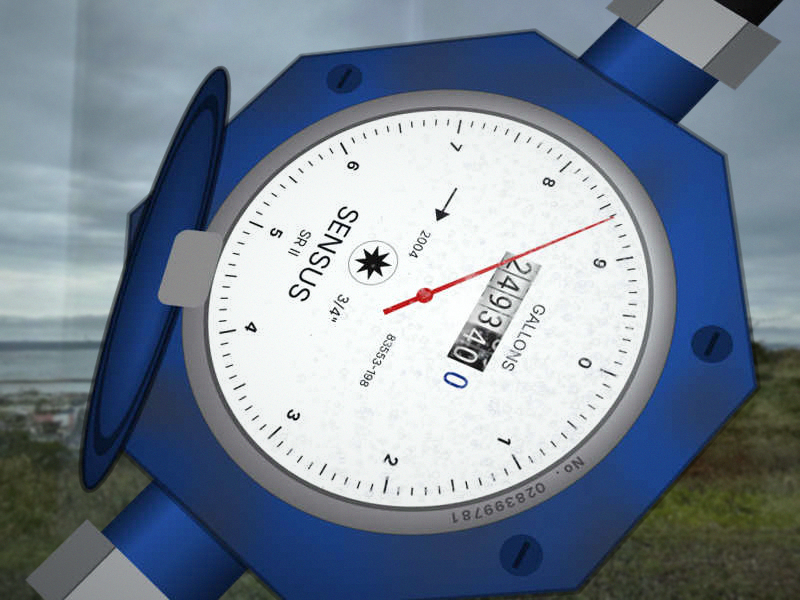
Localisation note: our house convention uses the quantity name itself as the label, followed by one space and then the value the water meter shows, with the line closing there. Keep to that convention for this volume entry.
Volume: 2493398.6 gal
